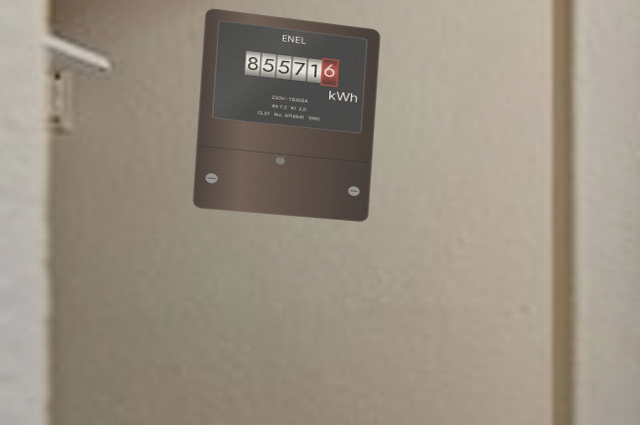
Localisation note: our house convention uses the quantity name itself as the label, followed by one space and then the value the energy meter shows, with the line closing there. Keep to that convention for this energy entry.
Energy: 85571.6 kWh
